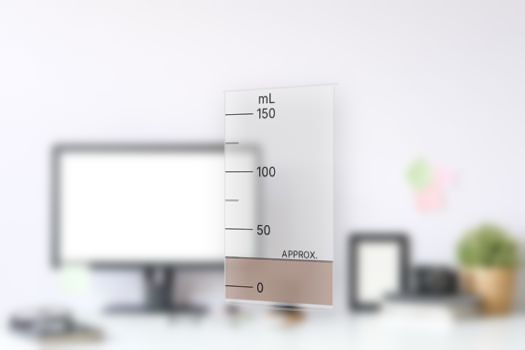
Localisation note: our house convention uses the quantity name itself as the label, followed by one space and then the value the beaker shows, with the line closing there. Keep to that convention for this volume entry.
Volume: 25 mL
